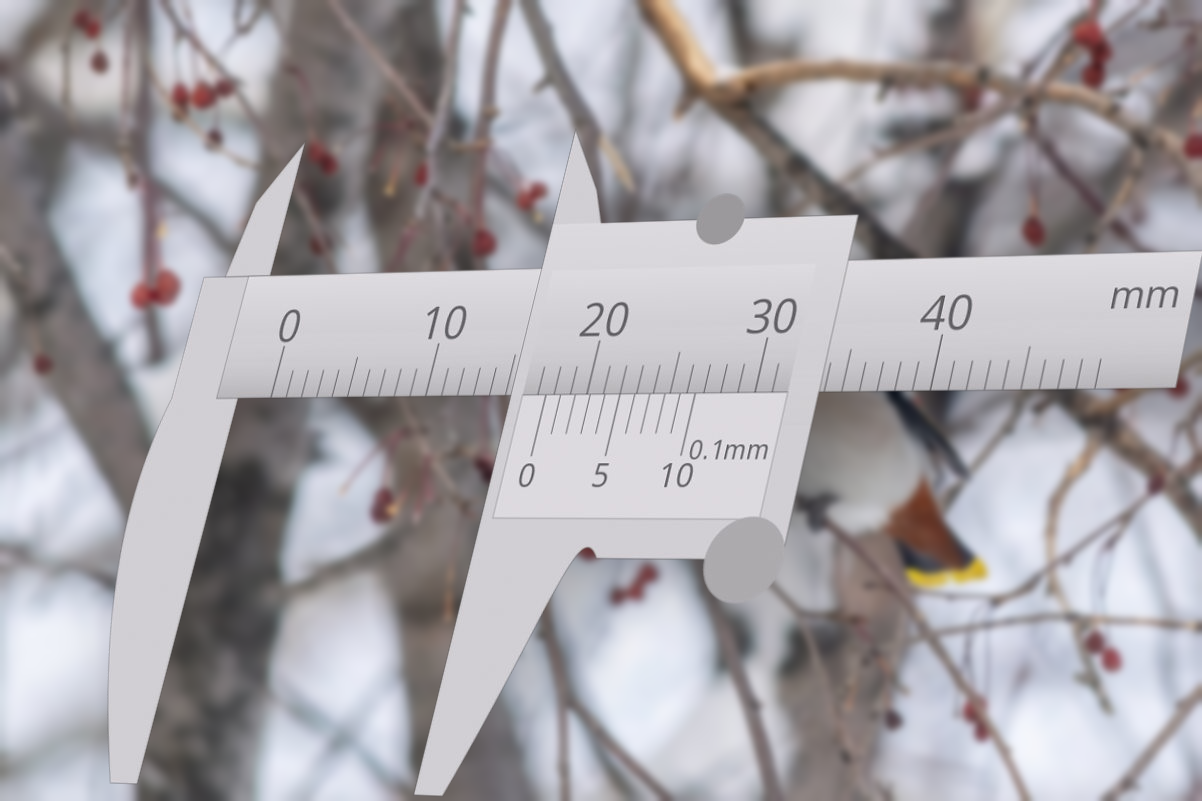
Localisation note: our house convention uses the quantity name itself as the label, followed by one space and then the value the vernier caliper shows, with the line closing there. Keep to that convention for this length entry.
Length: 17.5 mm
